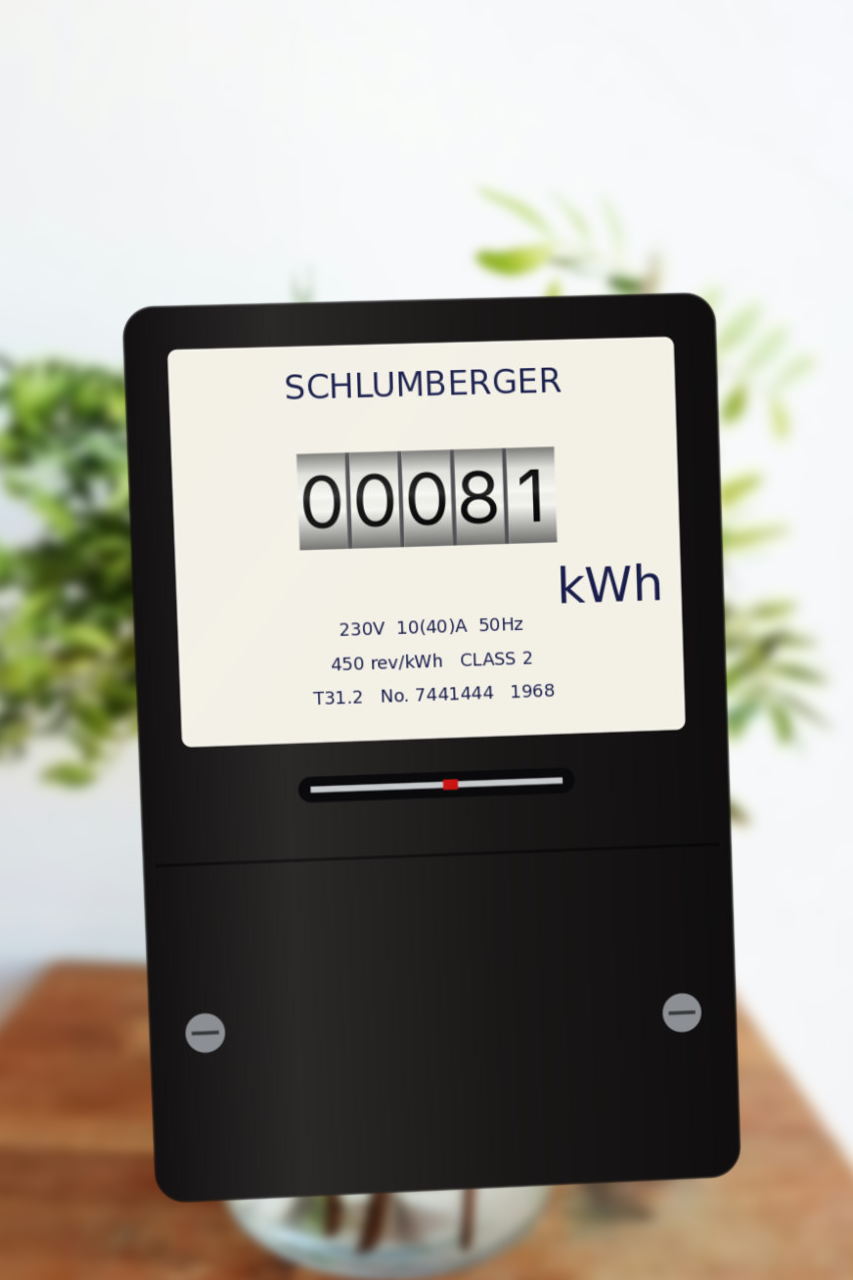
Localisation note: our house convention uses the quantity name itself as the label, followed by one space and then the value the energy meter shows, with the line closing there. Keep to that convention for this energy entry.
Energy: 81 kWh
